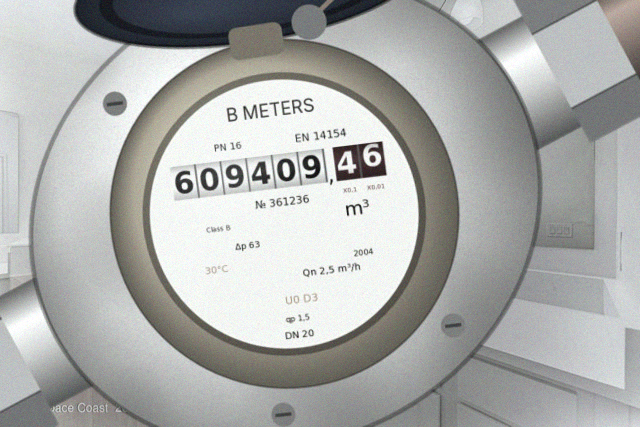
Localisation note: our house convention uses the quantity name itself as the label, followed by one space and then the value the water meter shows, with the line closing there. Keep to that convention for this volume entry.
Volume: 609409.46 m³
